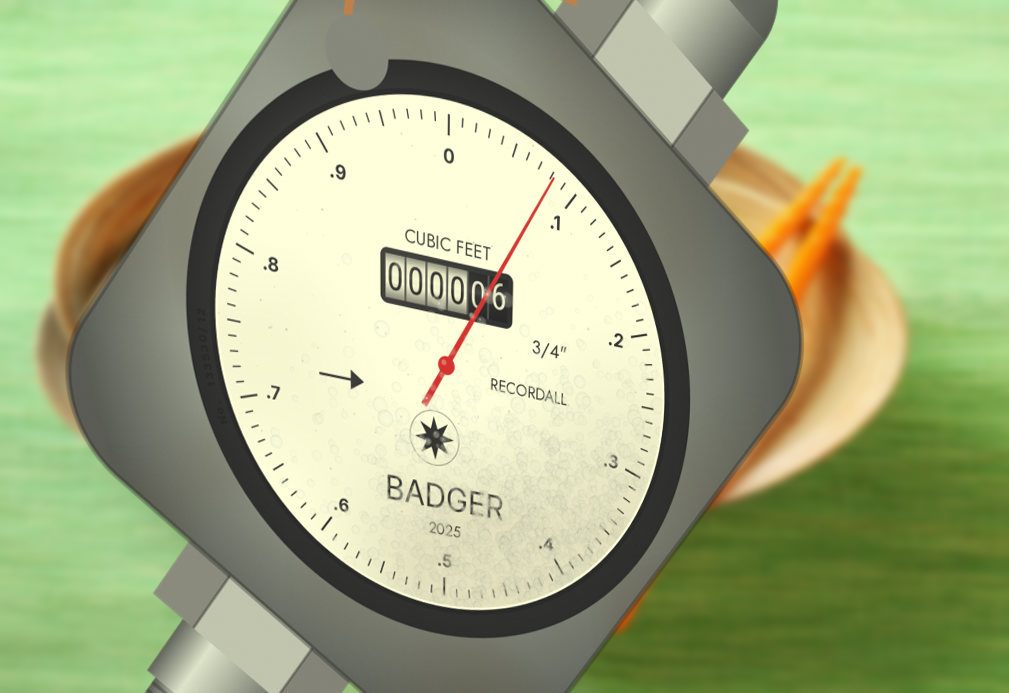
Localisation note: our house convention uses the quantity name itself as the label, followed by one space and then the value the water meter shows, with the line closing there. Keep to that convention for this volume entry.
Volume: 6.08 ft³
